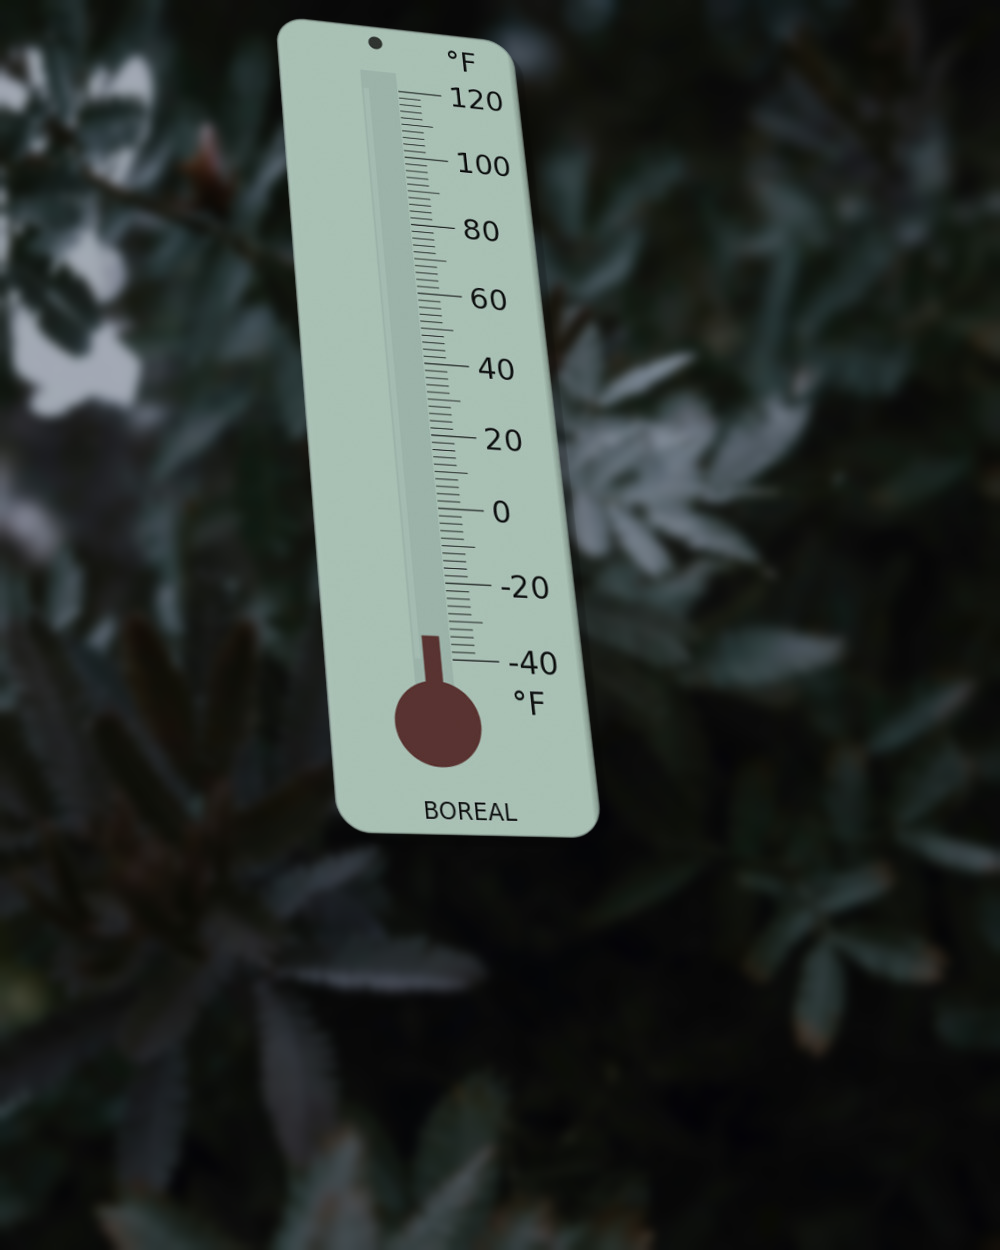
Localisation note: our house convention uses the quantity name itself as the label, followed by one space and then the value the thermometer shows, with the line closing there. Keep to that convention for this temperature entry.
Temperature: -34 °F
